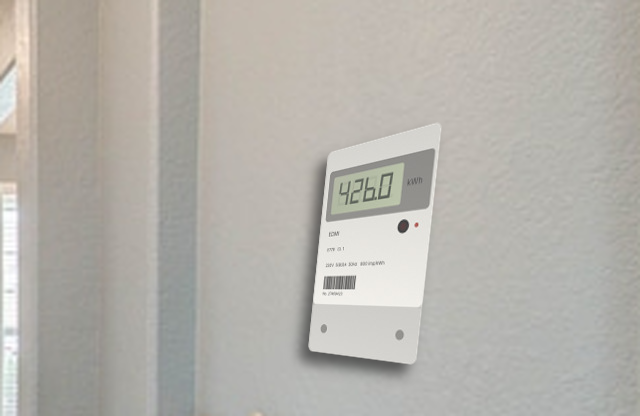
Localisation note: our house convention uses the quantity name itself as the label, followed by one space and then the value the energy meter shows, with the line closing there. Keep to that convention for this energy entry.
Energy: 426.0 kWh
